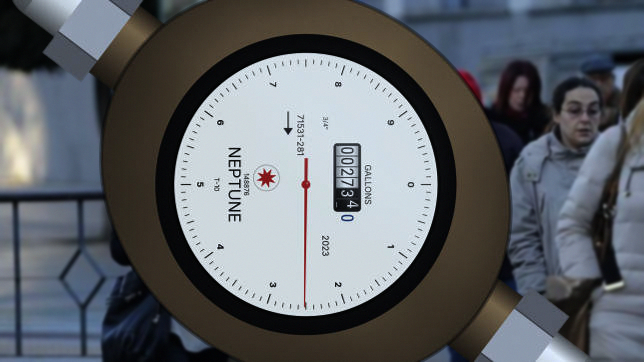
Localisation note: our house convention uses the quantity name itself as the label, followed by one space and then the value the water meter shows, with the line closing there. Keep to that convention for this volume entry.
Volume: 27342.5 gal
